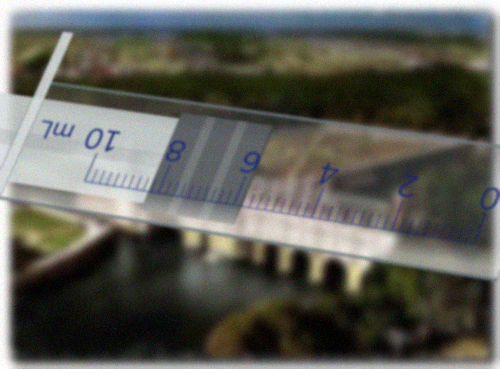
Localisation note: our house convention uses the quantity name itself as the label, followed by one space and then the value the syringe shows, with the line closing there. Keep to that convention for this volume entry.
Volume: 5.8 mL
